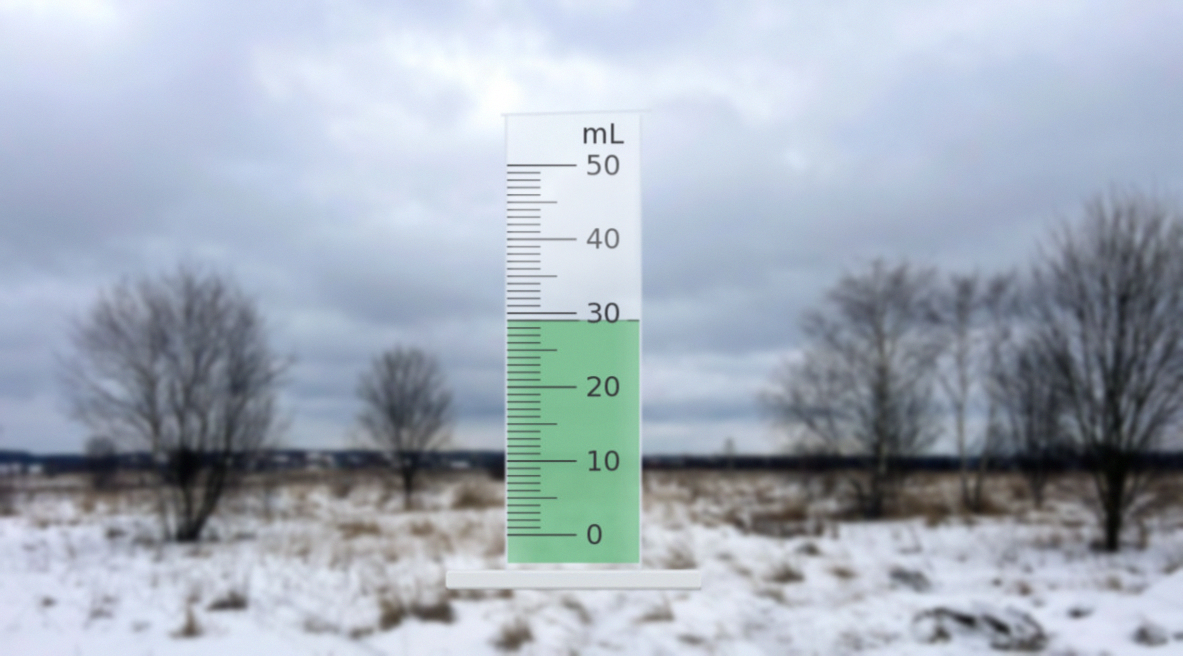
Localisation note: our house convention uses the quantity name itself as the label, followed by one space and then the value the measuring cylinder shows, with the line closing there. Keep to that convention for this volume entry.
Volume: 29 mL
